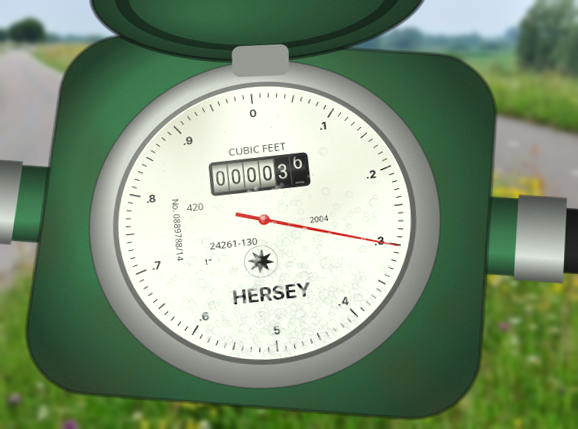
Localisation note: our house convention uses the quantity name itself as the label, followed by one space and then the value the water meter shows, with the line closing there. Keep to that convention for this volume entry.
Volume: 36.30 ft³
